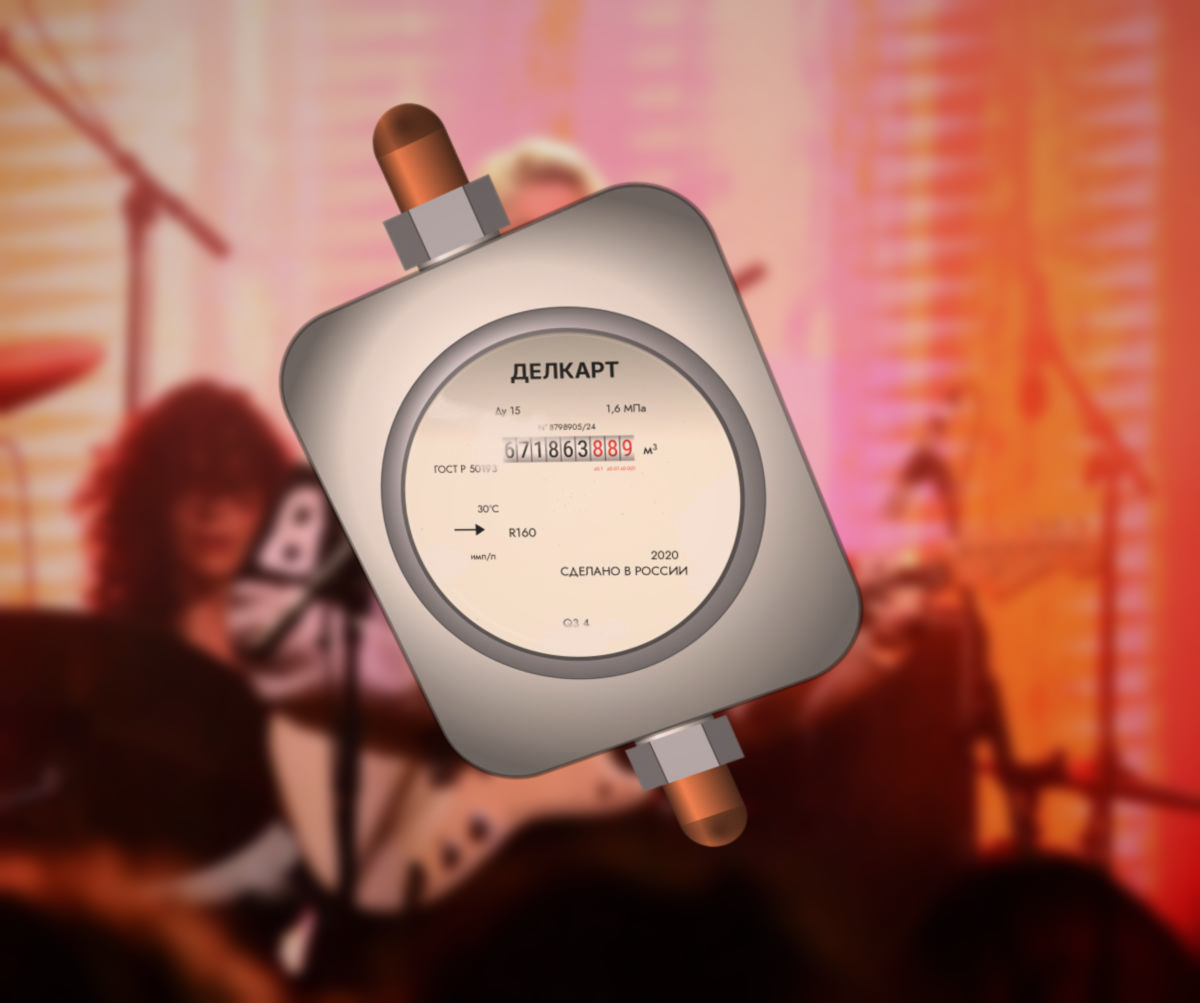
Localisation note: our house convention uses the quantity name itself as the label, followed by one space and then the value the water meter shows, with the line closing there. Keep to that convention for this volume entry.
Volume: 671863.889 m³
